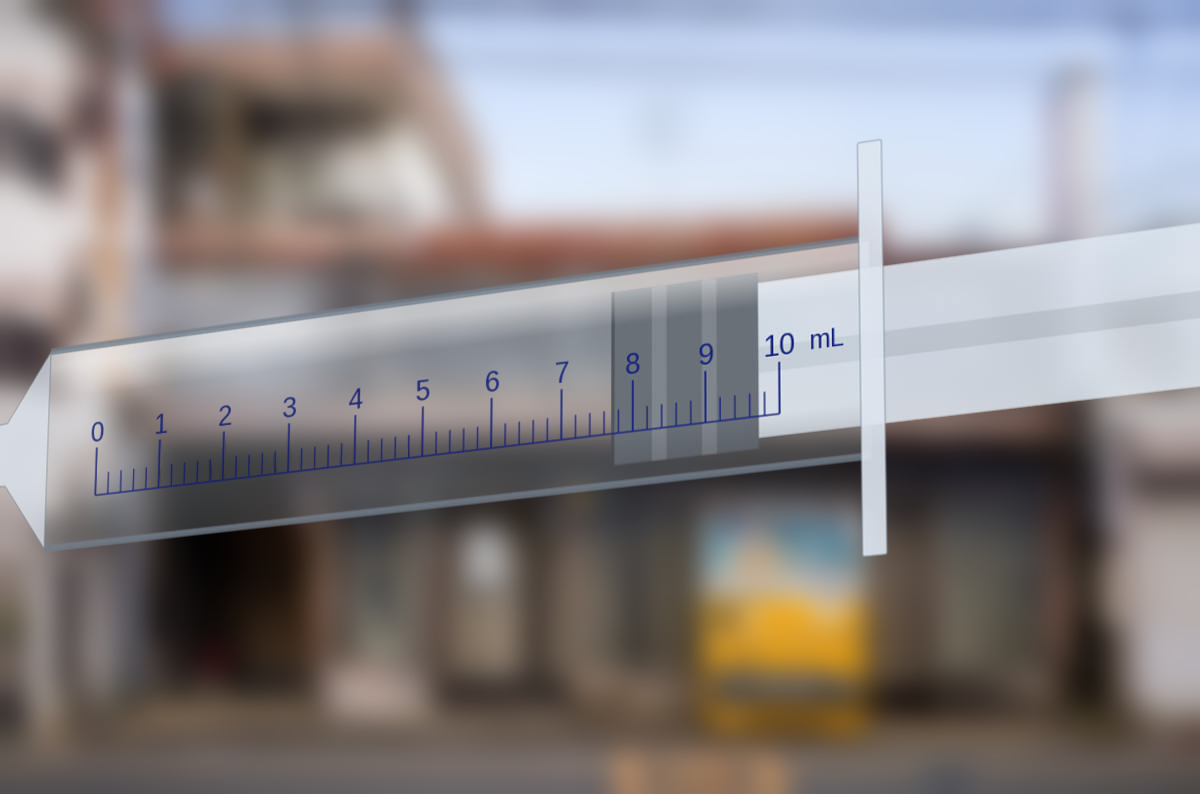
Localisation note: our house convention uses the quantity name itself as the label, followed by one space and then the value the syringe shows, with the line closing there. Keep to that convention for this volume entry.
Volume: 7.7 mL
